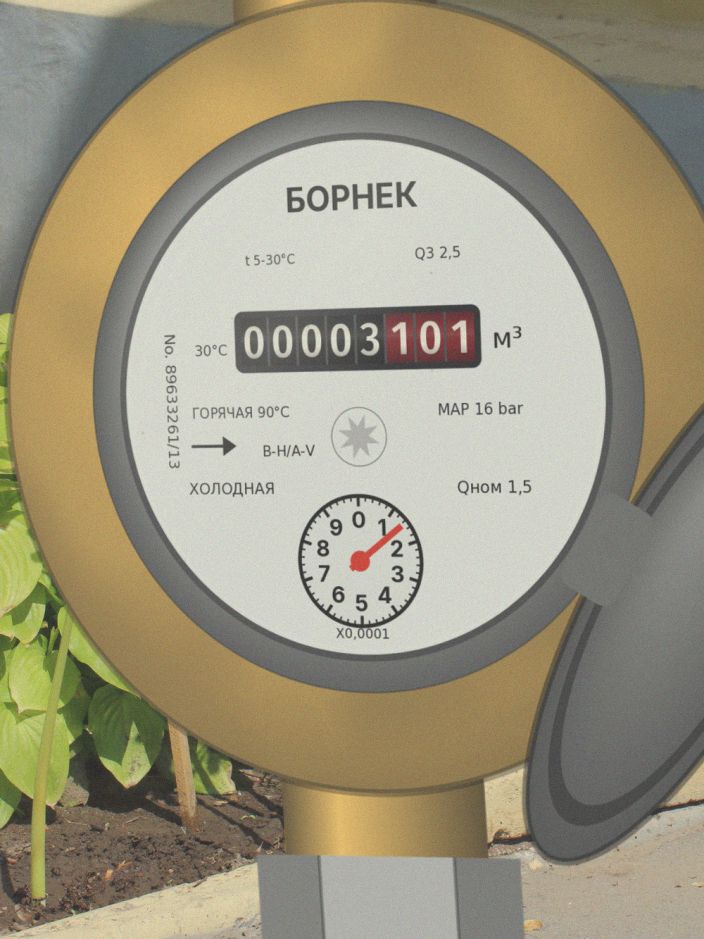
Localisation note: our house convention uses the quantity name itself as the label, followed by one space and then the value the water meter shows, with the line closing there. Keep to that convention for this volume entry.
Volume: 3.1011 m³
